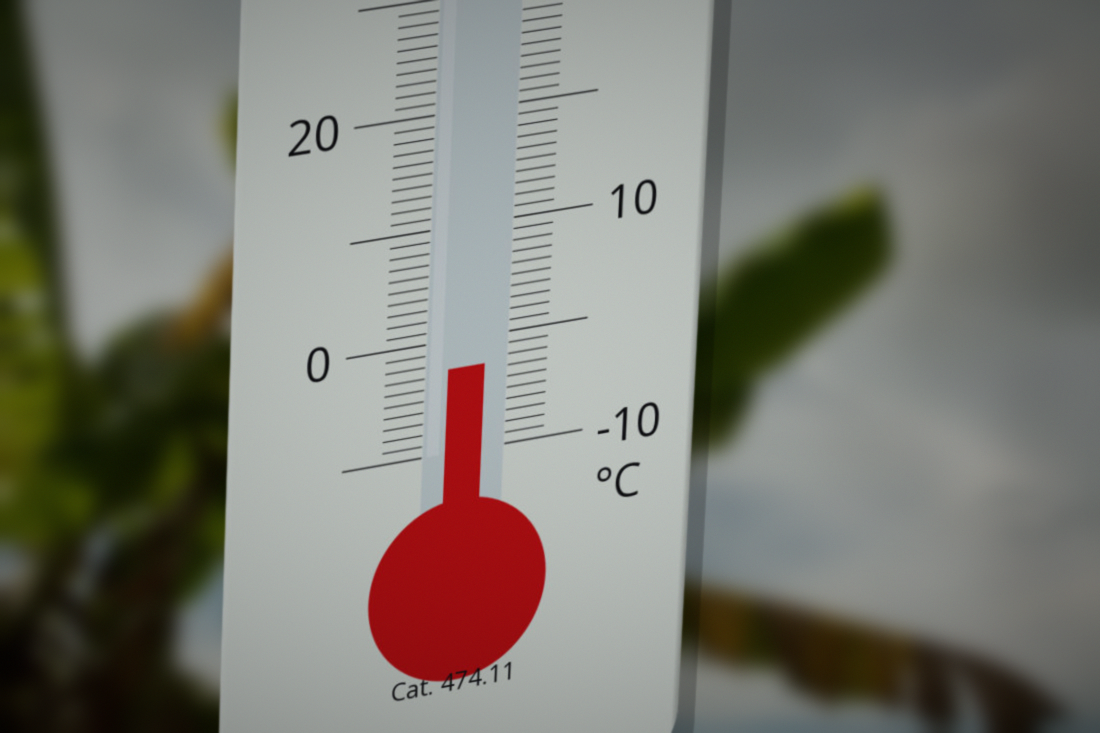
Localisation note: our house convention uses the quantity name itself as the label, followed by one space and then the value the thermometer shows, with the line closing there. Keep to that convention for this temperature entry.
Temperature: -2.5 °C
